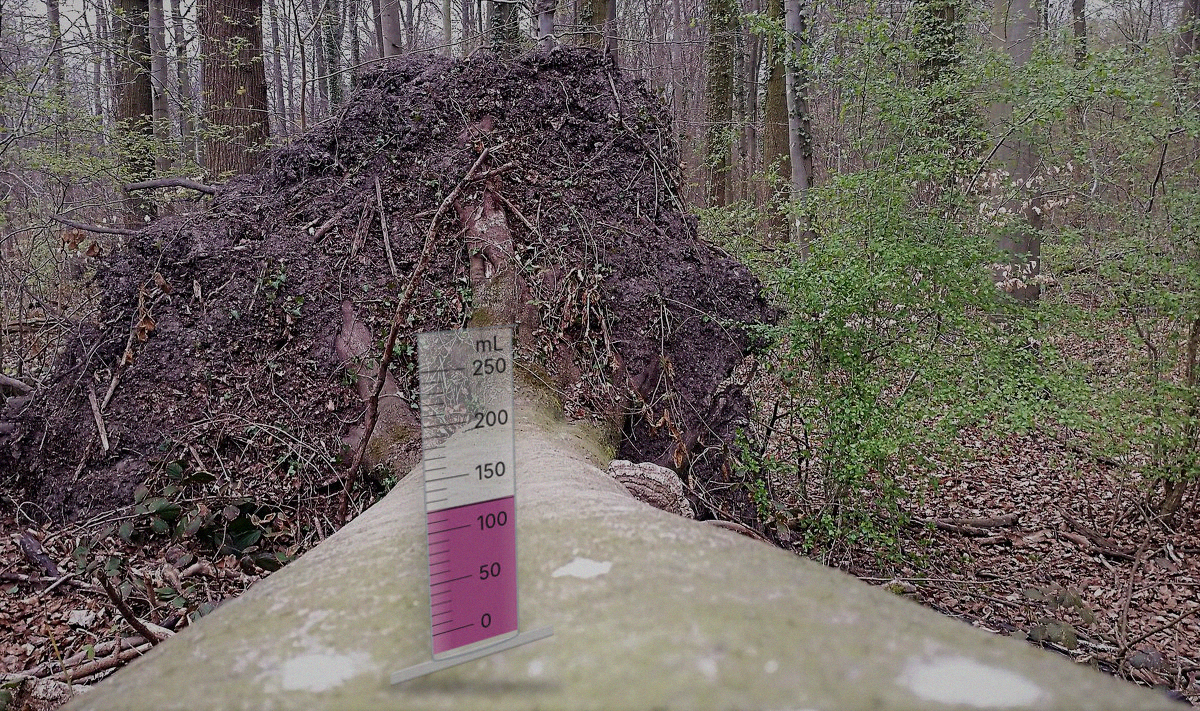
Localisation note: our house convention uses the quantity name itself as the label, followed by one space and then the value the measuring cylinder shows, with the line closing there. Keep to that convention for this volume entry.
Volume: 120 mL
